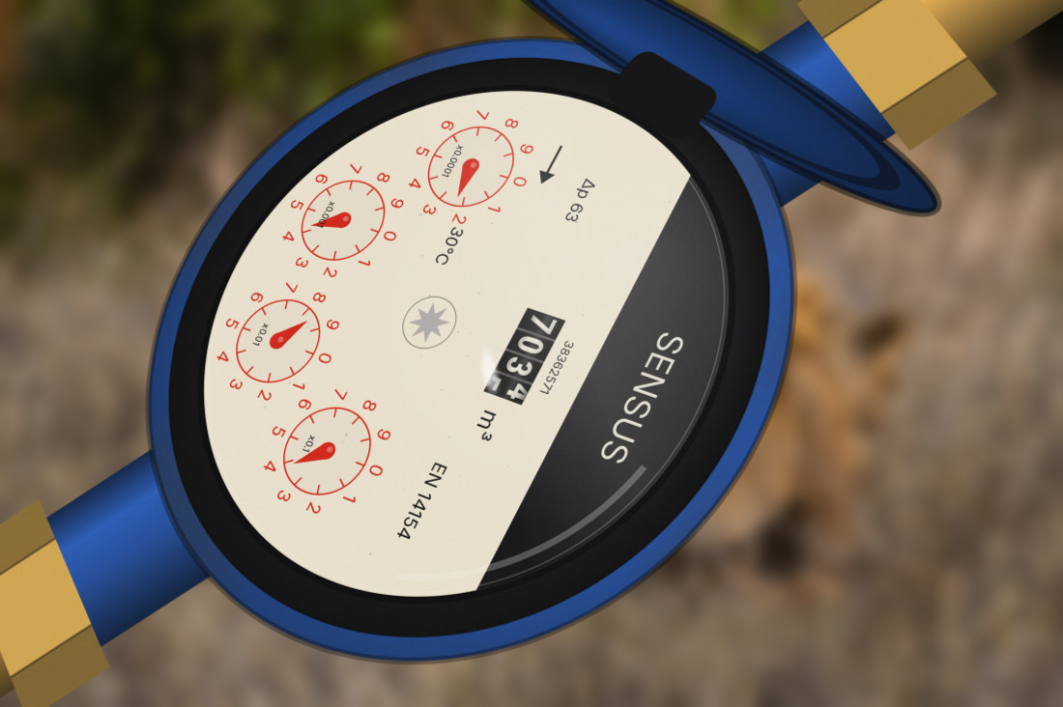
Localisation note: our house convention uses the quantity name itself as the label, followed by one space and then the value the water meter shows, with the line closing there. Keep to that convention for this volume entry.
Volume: 7034.3842 m³
